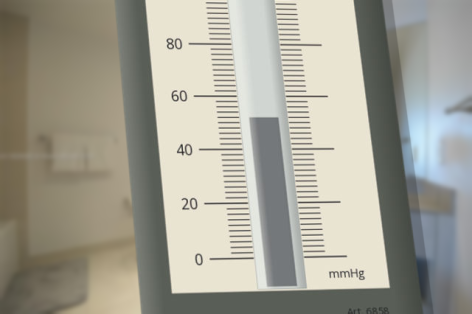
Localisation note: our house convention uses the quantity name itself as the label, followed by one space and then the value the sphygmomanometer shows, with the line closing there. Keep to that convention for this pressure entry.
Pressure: 52 mmHg
